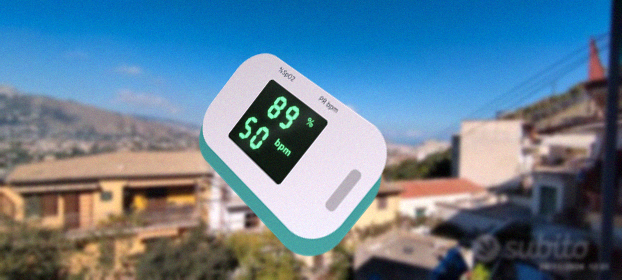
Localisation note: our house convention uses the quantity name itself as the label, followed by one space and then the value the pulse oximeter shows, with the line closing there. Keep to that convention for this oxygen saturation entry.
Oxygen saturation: 89 %
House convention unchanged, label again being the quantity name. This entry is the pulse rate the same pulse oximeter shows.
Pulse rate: 50 bpm
